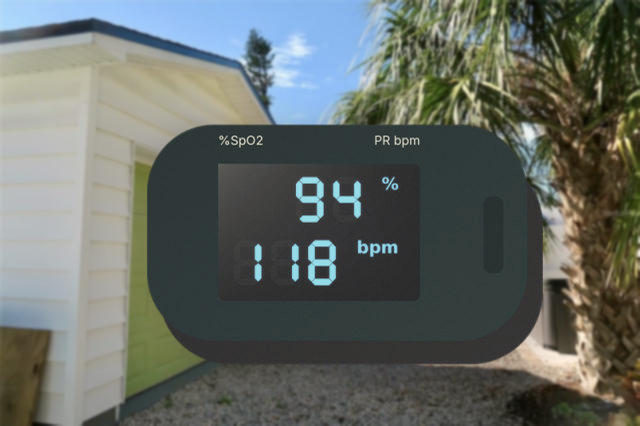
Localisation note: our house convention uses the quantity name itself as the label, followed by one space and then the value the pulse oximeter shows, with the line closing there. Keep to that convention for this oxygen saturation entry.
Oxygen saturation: 94 %
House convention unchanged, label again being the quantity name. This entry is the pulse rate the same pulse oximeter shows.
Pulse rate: 118 bpm
